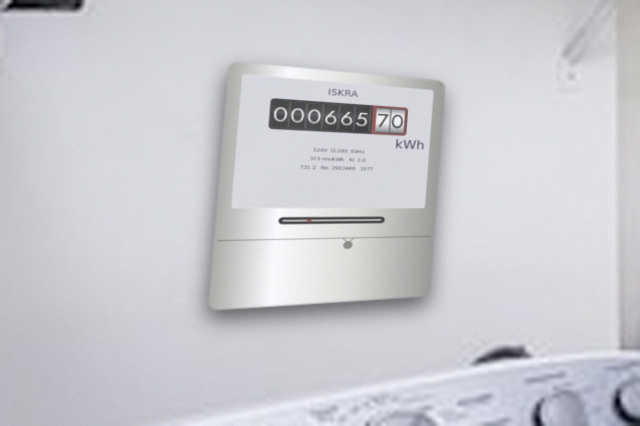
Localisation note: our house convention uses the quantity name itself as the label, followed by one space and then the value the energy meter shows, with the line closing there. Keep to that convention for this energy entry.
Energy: 665.70 kWh
